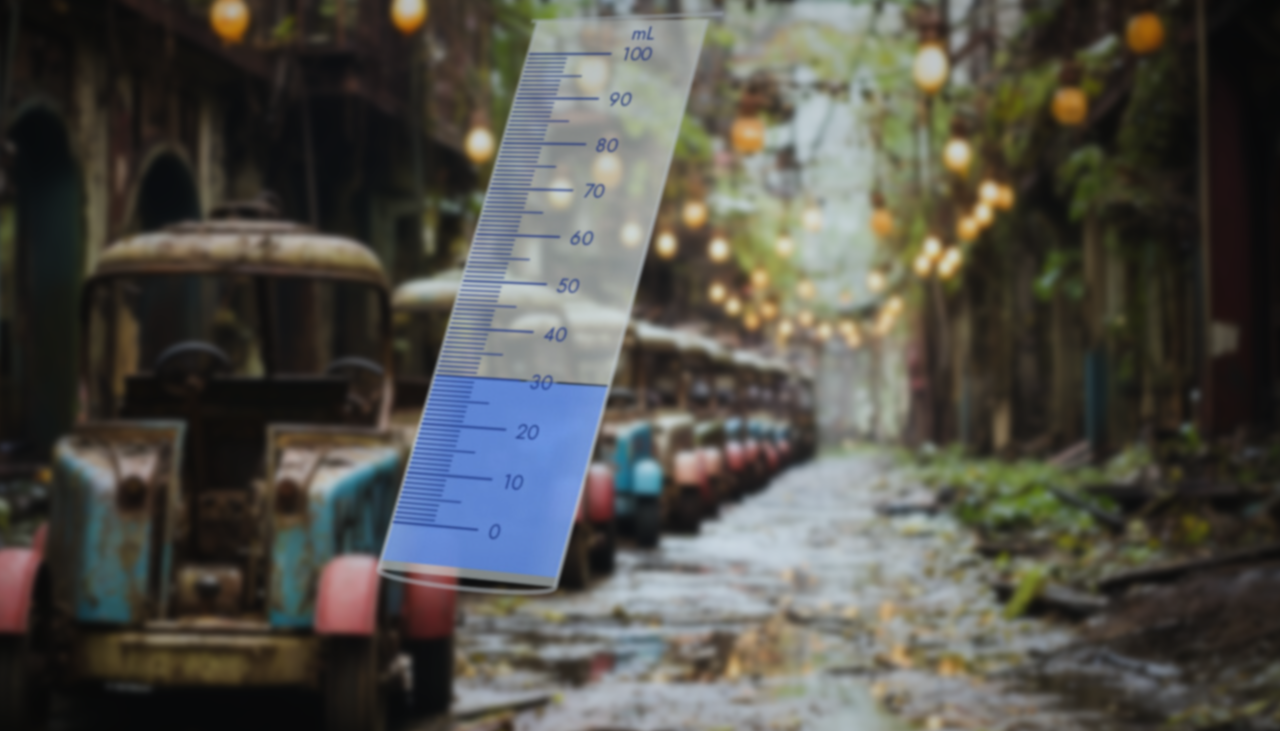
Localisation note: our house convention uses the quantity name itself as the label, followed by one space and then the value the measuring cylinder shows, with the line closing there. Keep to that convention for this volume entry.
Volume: 30 mL
